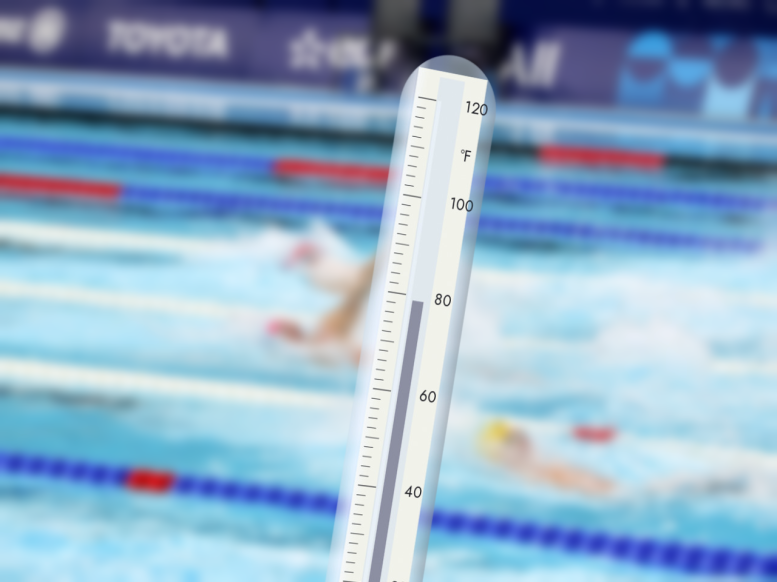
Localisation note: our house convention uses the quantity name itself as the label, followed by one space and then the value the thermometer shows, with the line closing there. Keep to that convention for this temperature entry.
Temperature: 79 °F
